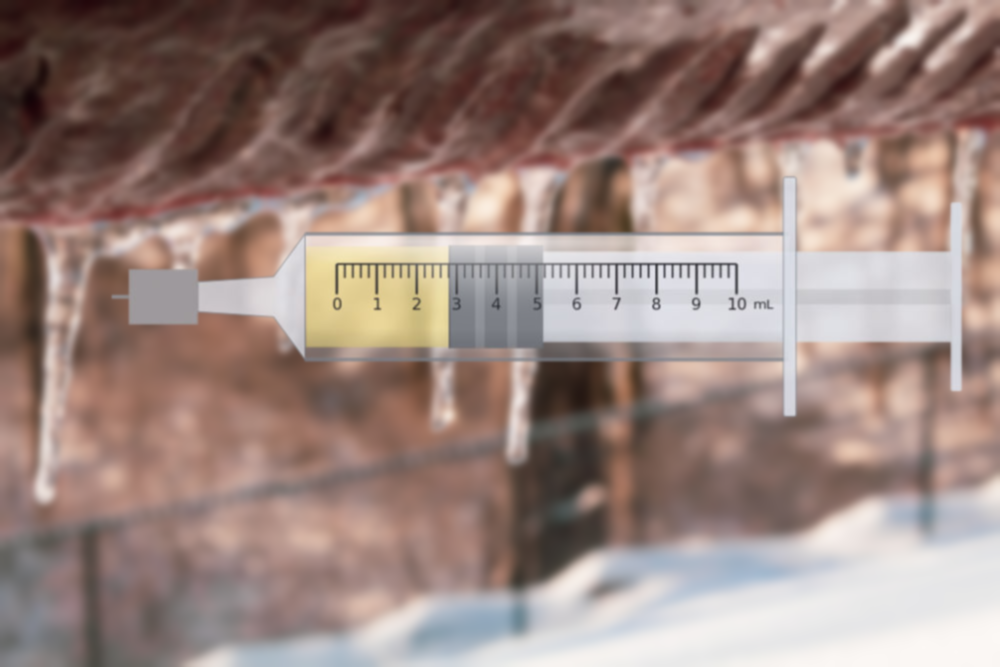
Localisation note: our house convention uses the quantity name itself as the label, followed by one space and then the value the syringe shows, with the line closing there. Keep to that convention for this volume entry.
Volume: 2.8 mL
